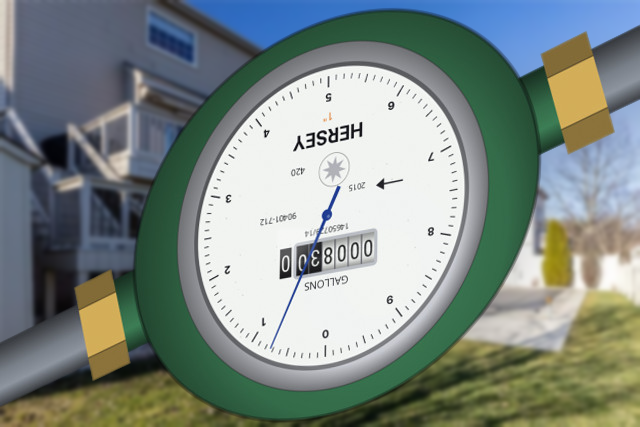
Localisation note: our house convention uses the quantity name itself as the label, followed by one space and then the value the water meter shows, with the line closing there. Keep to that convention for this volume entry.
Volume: 8300.7 gal
